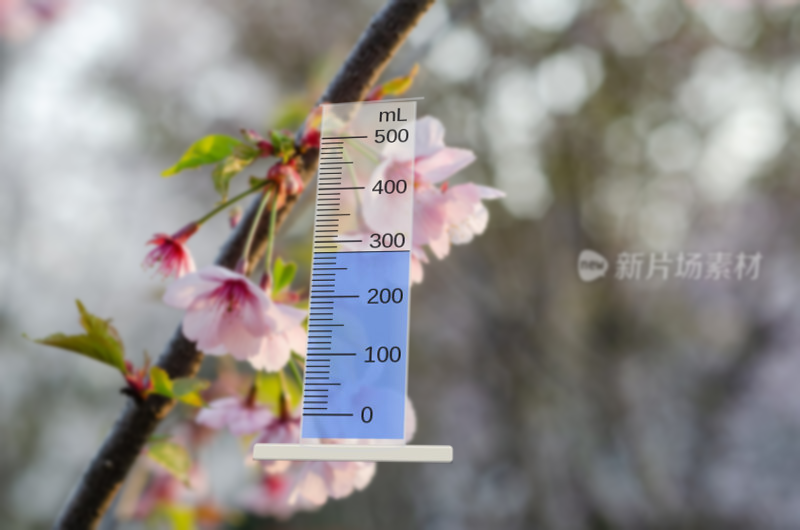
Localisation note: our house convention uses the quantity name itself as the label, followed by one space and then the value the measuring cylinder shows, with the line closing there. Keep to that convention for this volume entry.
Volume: 280 mL
